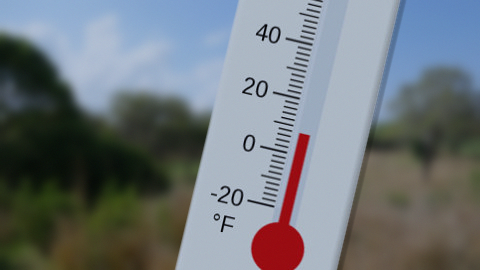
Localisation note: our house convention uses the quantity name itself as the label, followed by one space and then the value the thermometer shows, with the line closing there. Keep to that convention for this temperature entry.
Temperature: 8 °F
